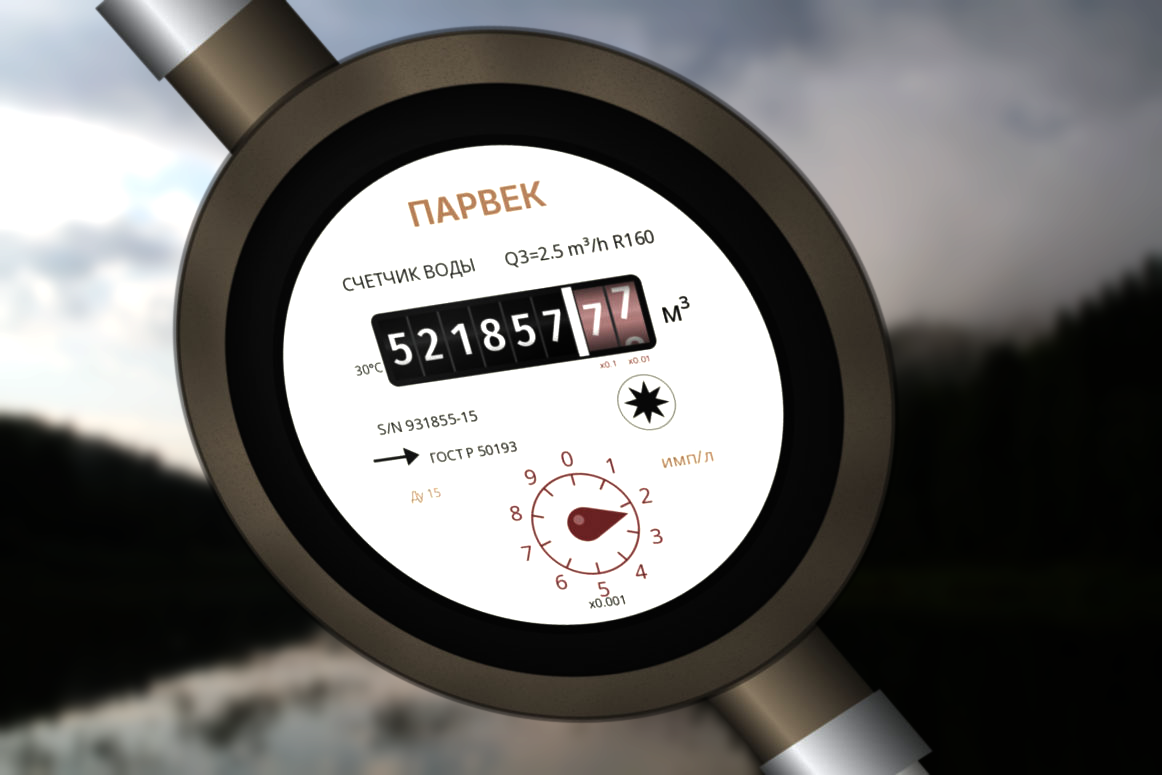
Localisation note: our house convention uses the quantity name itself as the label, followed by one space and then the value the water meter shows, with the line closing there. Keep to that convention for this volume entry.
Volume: 521857.772 m³
